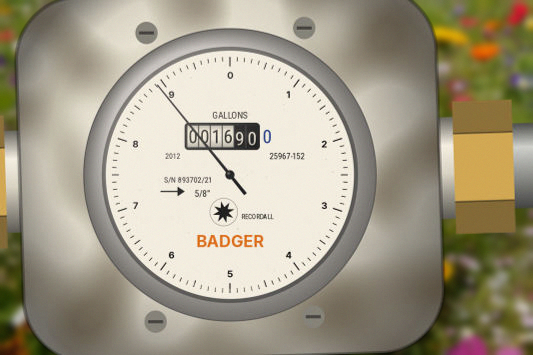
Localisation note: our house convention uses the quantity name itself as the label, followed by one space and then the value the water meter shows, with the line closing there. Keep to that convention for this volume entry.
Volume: 16898.9 gal
